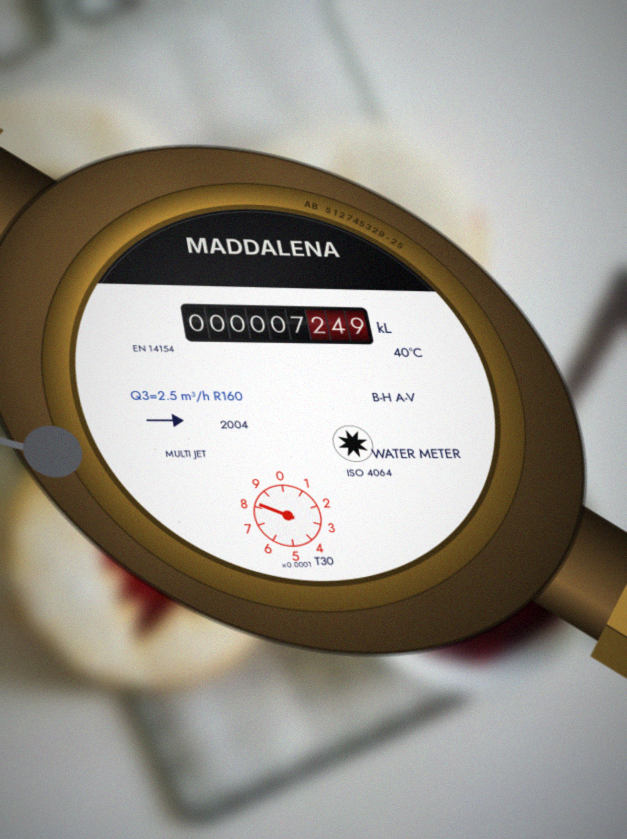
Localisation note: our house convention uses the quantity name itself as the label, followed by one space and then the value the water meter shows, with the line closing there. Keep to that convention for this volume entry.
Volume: 7.2498 kL
